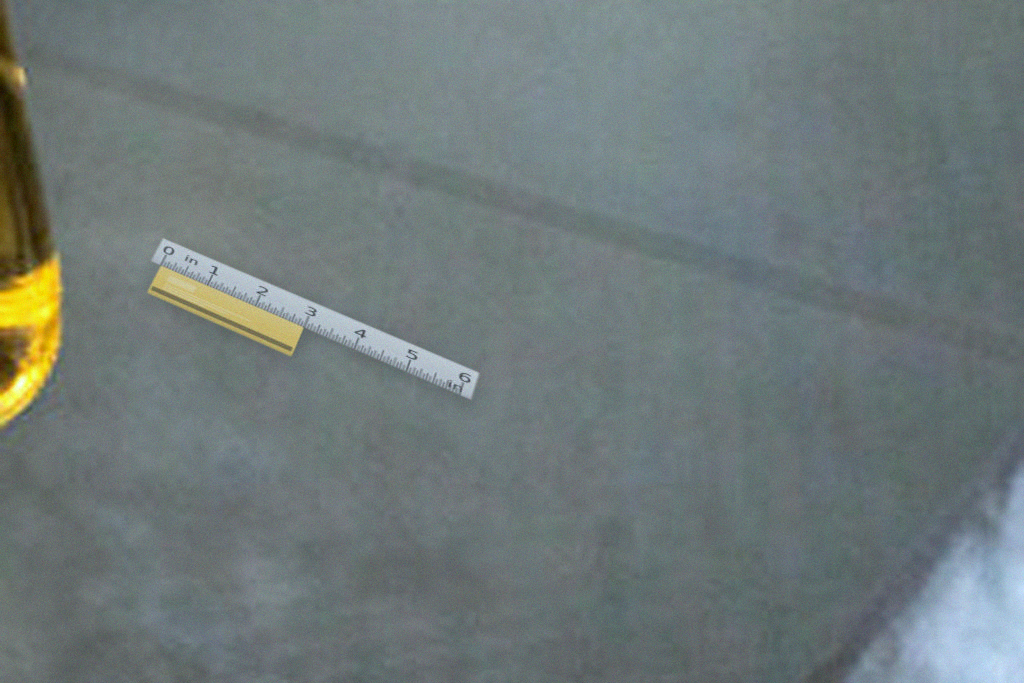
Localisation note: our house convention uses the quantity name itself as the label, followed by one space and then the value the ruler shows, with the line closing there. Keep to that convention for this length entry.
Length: 3 in
